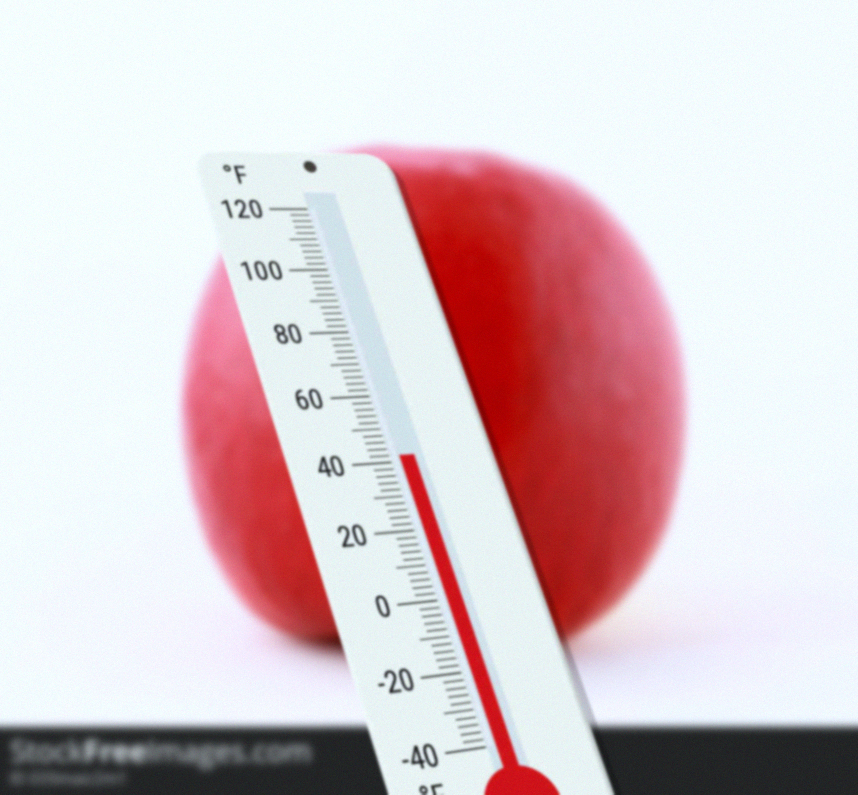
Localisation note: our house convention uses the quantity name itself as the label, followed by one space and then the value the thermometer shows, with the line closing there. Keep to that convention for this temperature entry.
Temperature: 42 °F
